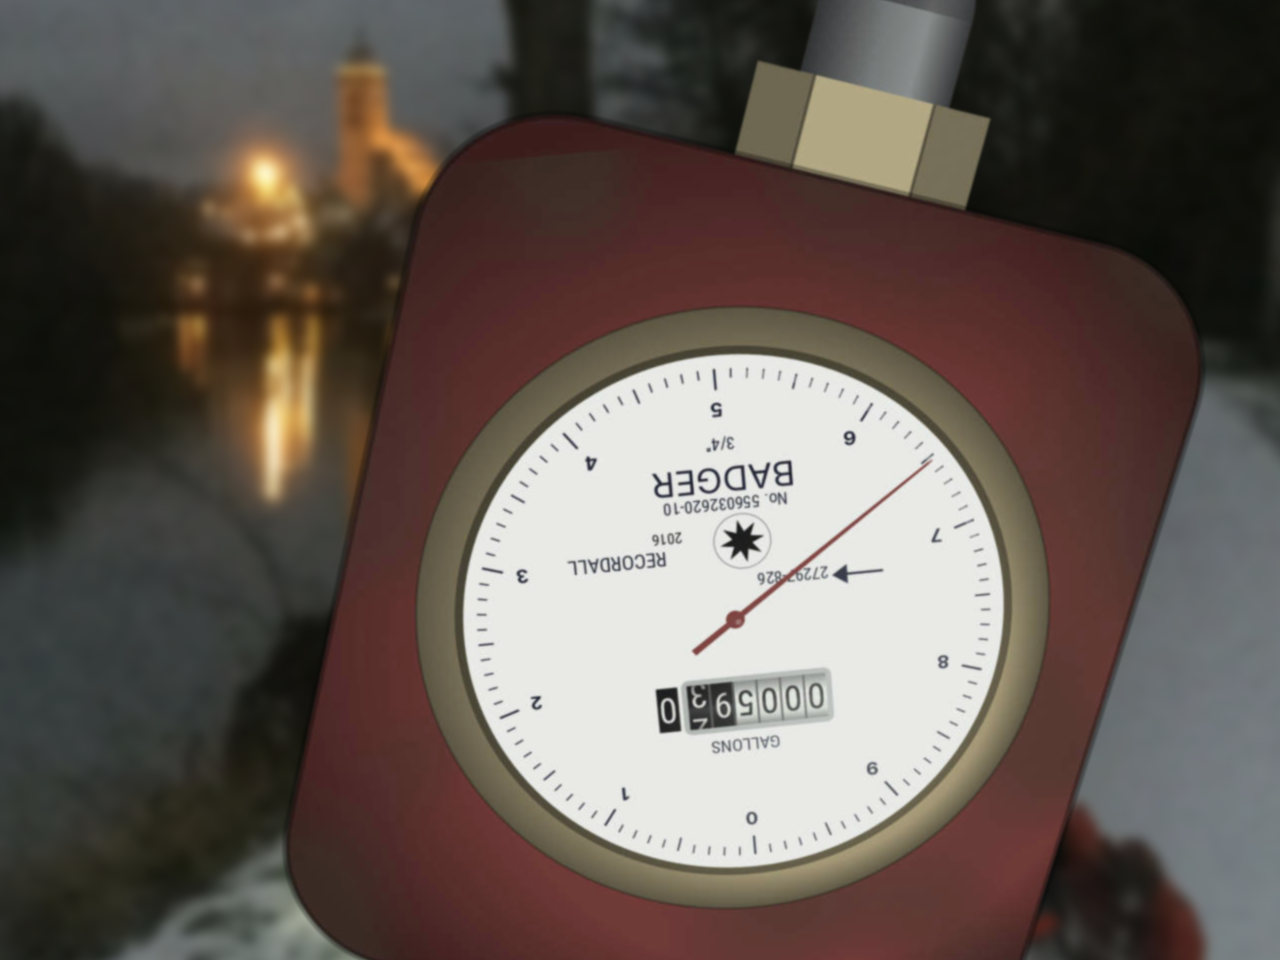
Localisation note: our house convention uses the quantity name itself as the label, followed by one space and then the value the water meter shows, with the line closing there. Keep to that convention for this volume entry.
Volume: 5926.5 gal
